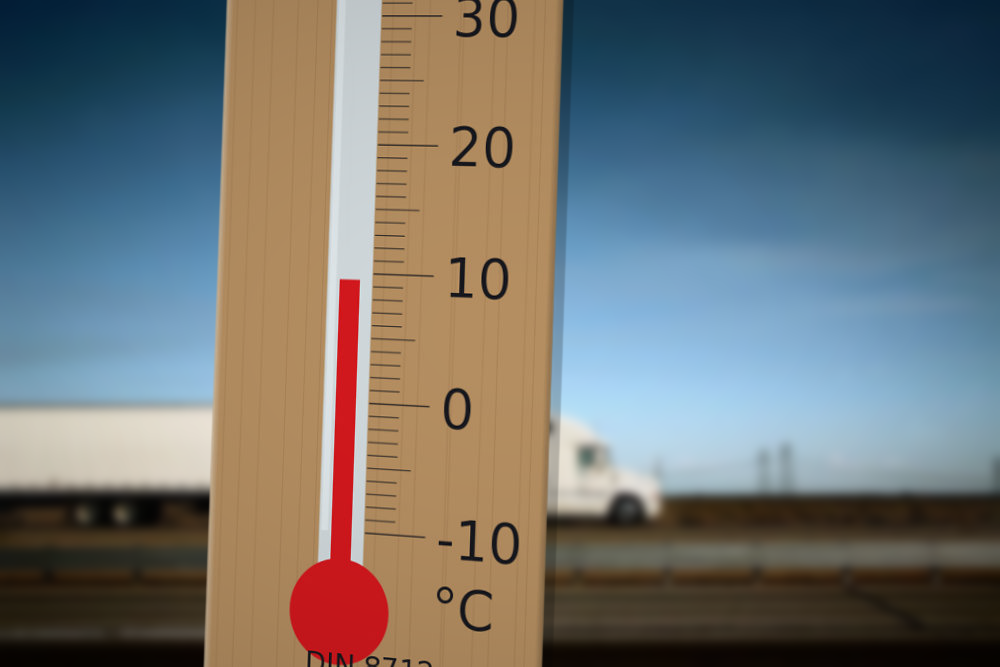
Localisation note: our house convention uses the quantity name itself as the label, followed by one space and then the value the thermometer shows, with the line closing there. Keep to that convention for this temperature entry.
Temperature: 9.5 °C
